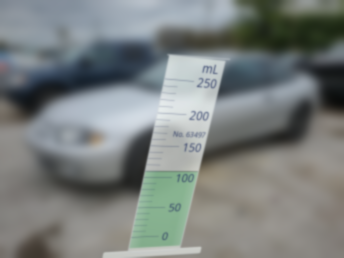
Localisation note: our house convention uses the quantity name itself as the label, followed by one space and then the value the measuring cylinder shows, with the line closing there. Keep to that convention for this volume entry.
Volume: 110 mL
